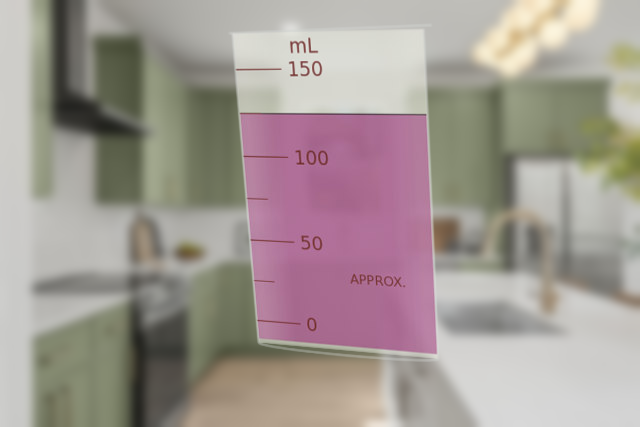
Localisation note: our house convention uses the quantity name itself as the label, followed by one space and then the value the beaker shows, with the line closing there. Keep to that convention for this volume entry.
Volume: 125 mL
